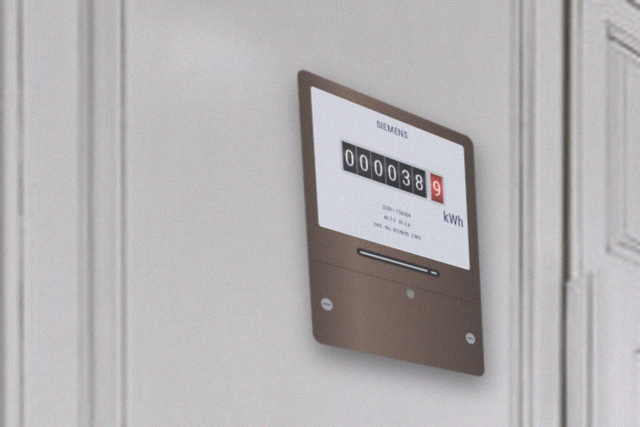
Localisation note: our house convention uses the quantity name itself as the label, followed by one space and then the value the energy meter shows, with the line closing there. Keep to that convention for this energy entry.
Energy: 38.9 kWh
